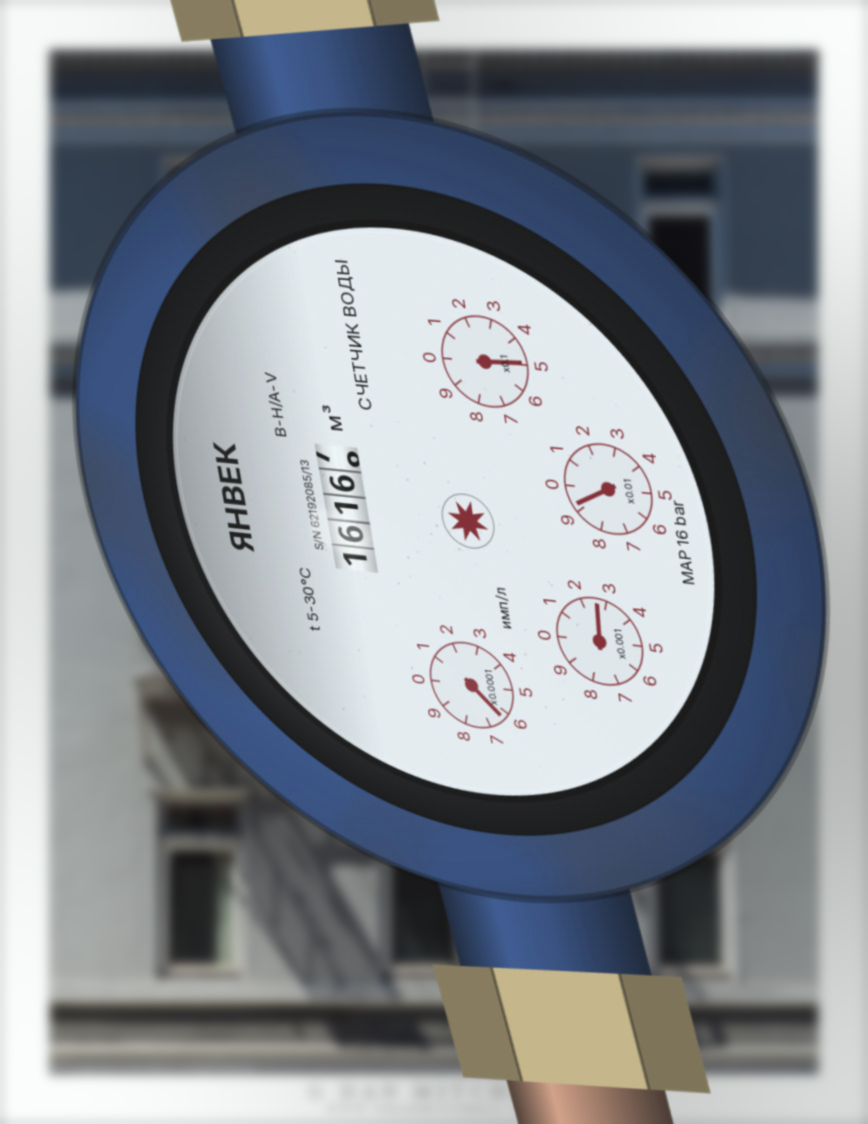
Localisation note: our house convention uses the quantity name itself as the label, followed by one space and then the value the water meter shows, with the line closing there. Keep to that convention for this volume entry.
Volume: 16167.4926 m³
